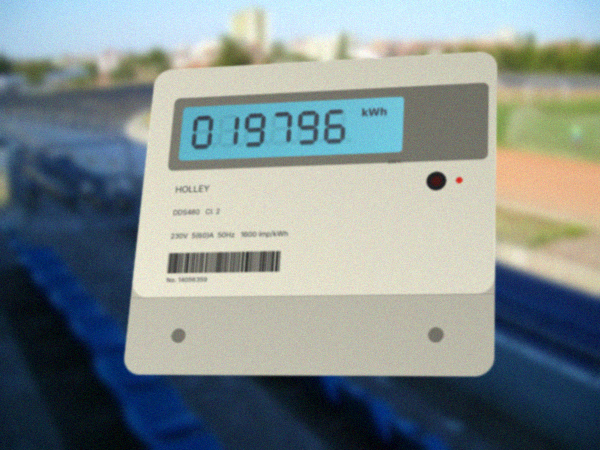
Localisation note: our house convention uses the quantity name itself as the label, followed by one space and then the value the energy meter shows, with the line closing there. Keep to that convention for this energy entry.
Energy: 19796 kWh
